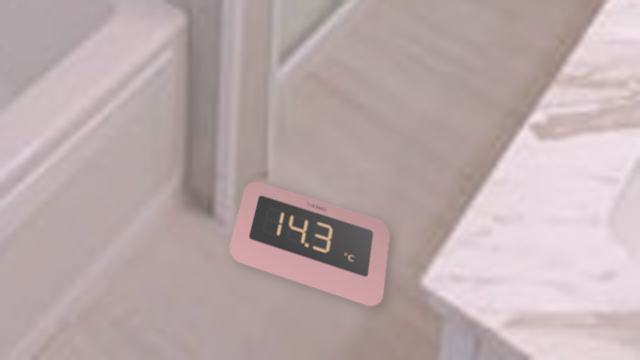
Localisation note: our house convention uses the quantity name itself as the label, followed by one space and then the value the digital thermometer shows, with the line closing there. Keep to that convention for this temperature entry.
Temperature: 14.3 °C
